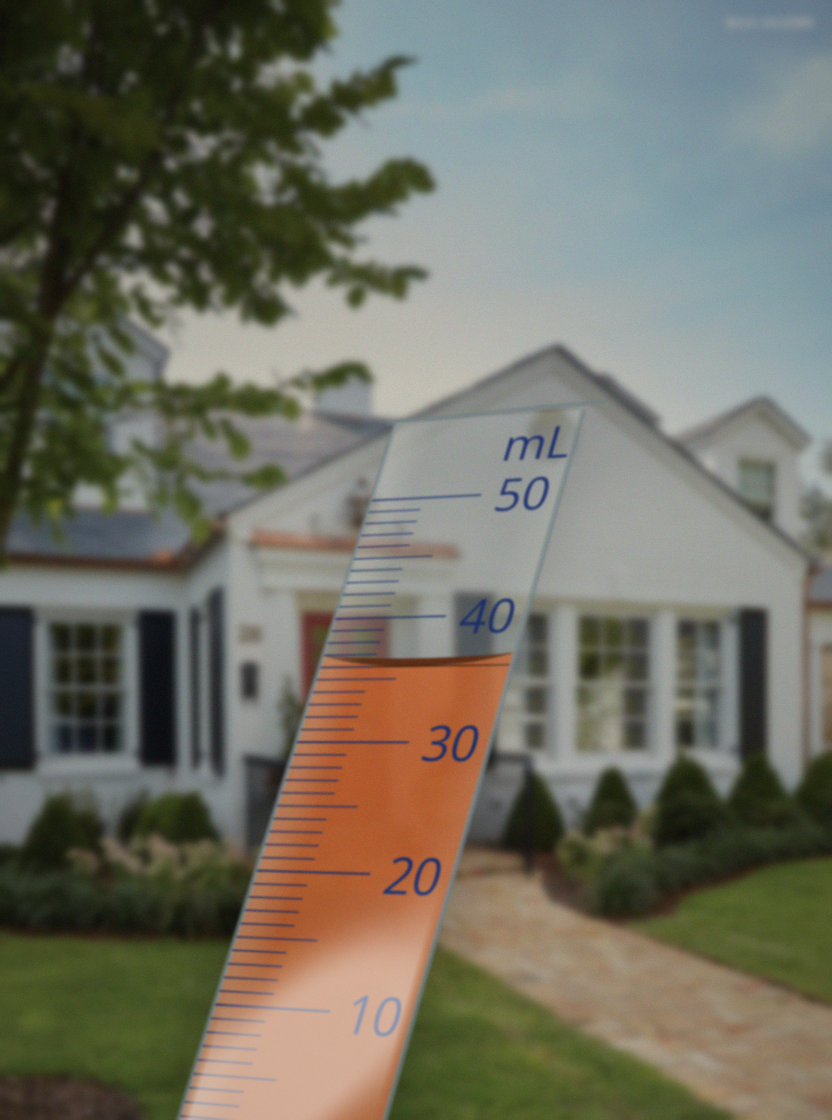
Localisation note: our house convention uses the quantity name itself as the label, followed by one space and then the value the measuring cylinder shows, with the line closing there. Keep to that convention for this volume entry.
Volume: 36 mL
